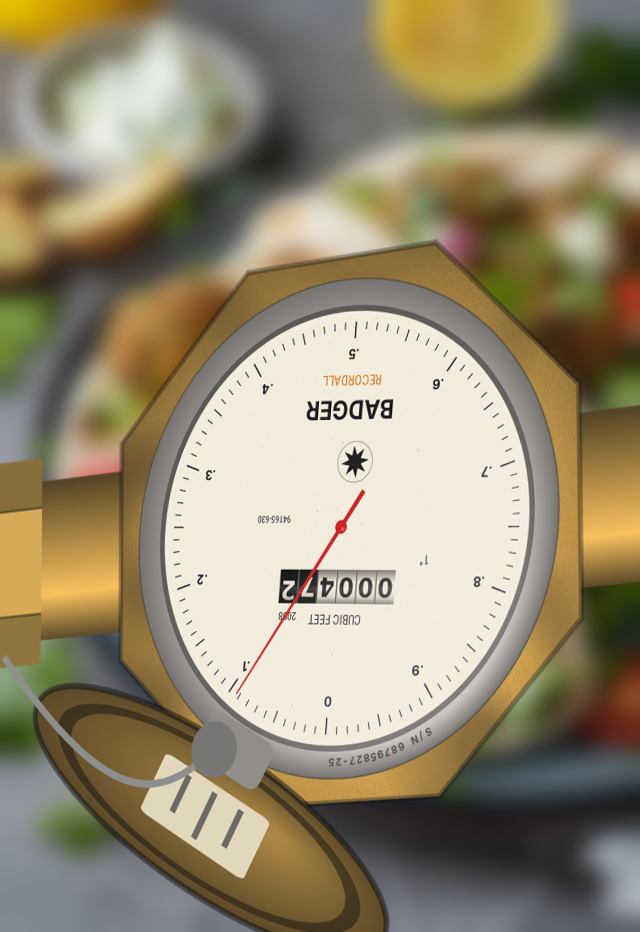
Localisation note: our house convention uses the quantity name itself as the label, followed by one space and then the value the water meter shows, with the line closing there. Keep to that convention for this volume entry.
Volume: 472.09 ft³
